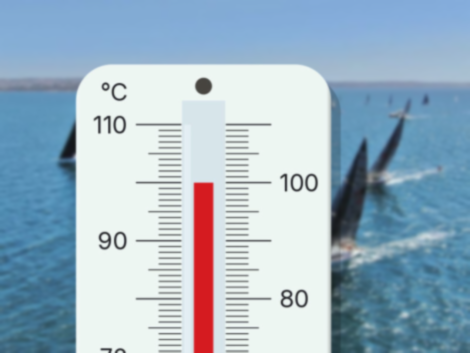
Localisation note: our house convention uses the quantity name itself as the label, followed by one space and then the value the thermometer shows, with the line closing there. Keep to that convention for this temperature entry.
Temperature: 100 °C
